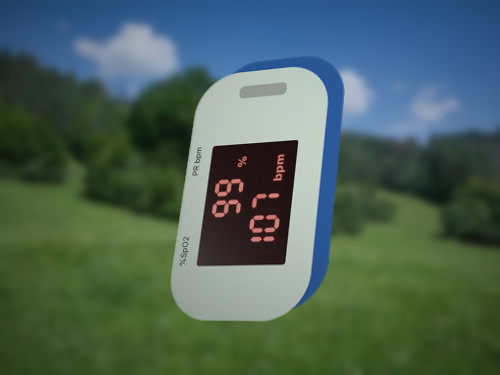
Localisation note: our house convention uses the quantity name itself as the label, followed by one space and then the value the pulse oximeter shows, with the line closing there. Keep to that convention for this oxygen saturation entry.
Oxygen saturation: 99 %
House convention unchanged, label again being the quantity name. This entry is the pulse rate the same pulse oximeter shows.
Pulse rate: 107 bpm
